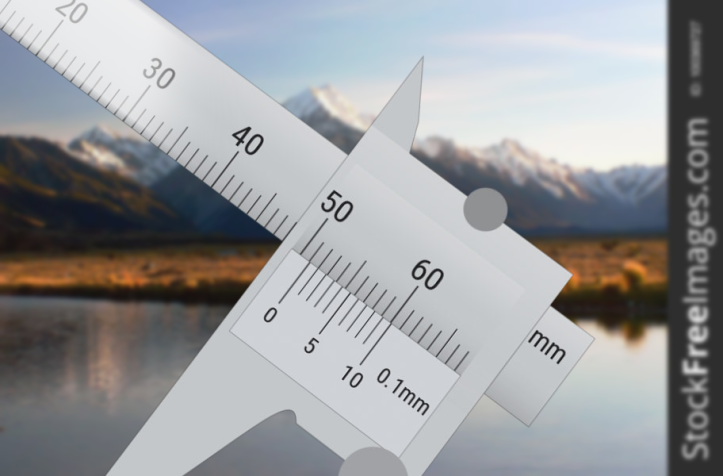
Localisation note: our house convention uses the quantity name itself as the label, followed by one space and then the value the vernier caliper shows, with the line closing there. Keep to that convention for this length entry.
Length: 51.1 mm
